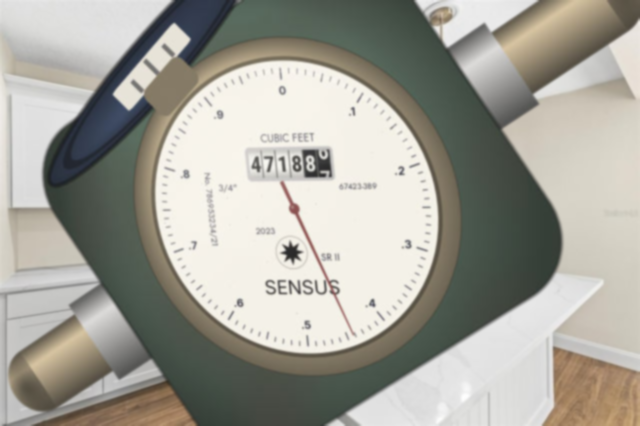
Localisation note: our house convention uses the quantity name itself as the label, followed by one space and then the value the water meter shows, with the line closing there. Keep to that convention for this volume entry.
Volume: 471886.44 ft³
